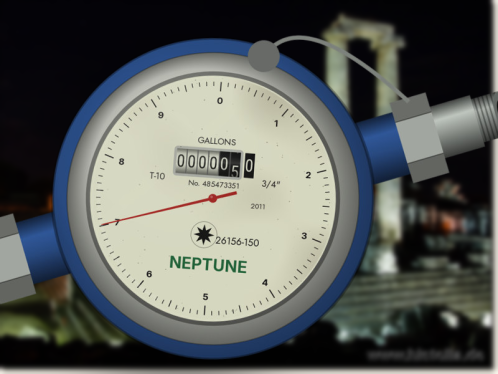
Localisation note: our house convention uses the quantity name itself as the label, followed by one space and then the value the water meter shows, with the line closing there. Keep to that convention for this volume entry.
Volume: 47.0 gal
